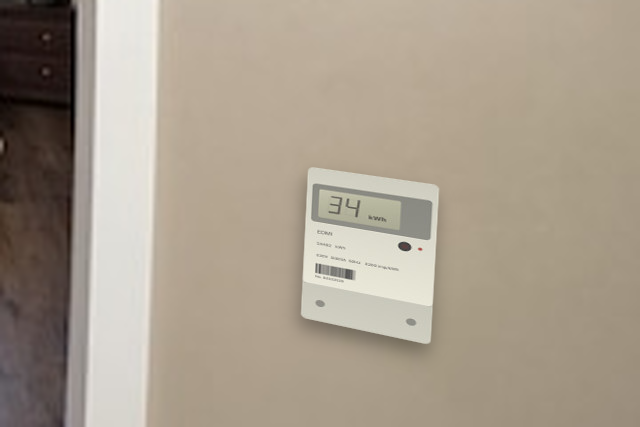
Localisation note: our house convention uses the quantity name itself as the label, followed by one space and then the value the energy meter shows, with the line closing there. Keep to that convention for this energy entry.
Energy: 34 kWh
